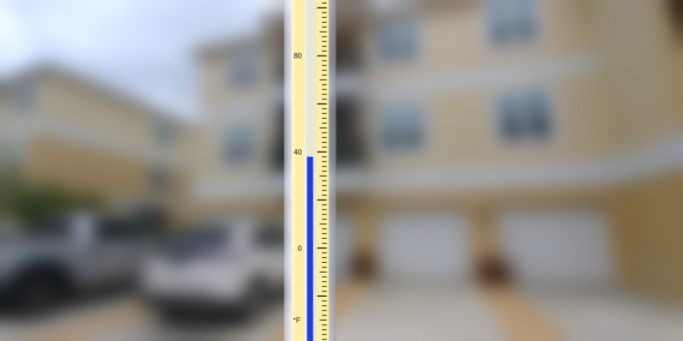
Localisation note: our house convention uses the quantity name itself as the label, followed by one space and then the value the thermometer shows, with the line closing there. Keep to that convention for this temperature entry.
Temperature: 38 °F
